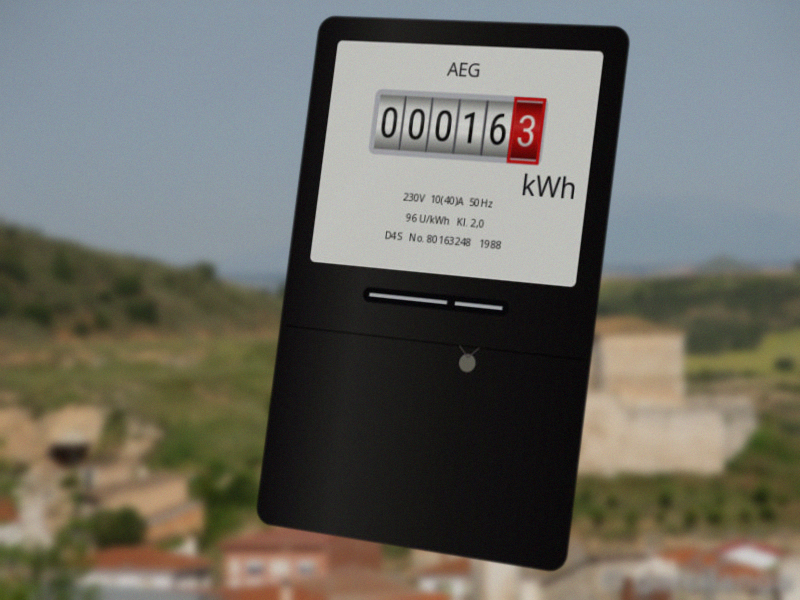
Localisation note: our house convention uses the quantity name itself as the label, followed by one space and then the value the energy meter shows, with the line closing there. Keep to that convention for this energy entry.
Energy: 16.3 kWh
